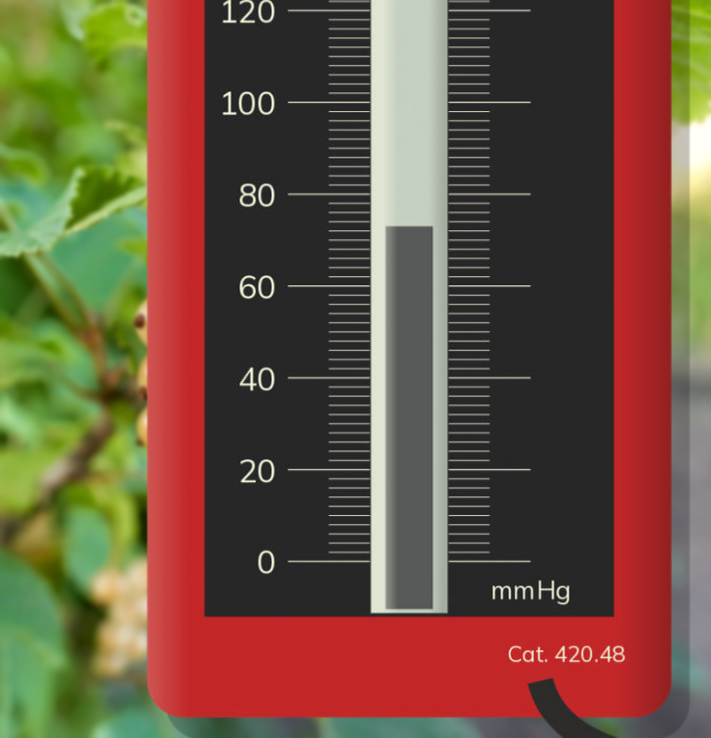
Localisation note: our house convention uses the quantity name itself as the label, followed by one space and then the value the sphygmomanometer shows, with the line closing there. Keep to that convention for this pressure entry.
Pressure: 73 mmHg
